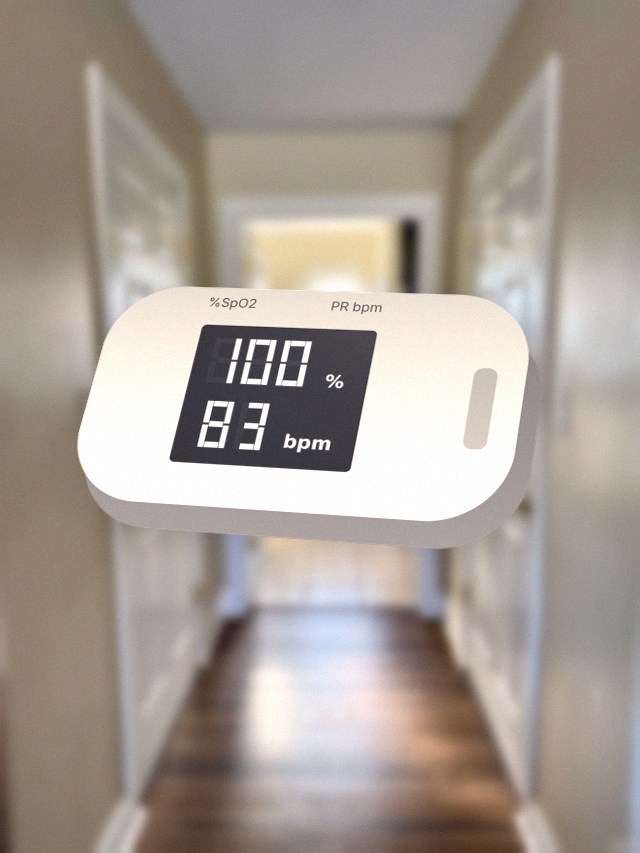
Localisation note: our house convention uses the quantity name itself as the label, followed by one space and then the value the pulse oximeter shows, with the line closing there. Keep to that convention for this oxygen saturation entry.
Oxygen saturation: 100 %
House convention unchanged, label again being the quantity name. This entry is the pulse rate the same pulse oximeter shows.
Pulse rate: 83 bpm
